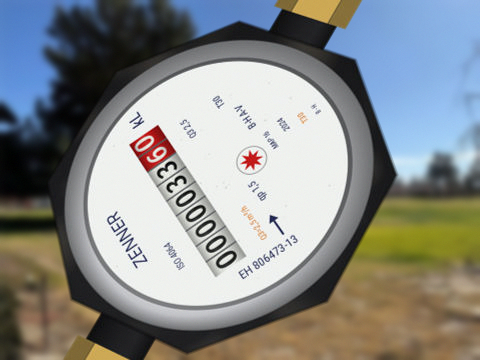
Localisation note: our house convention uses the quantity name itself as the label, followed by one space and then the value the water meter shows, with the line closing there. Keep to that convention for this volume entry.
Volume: 33.60 kL
